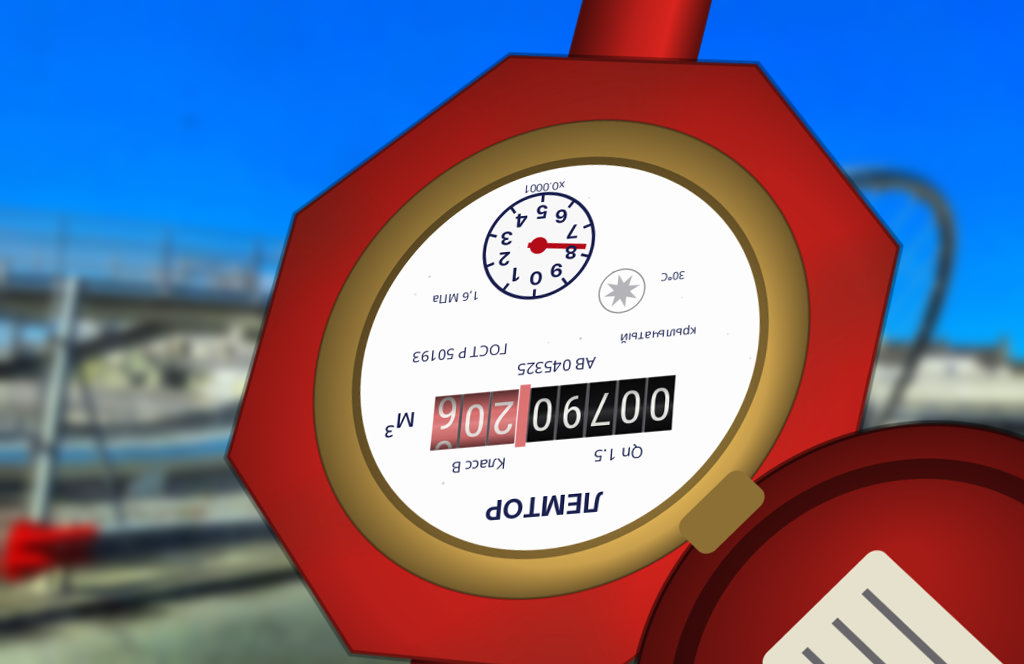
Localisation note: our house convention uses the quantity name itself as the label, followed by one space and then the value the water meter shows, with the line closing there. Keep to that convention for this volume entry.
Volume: 790.2057 m³
